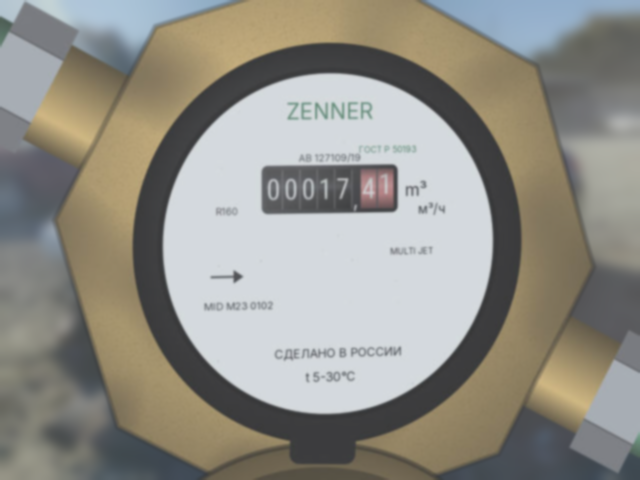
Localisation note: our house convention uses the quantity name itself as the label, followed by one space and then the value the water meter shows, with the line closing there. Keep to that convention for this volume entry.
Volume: 17.41 m³
